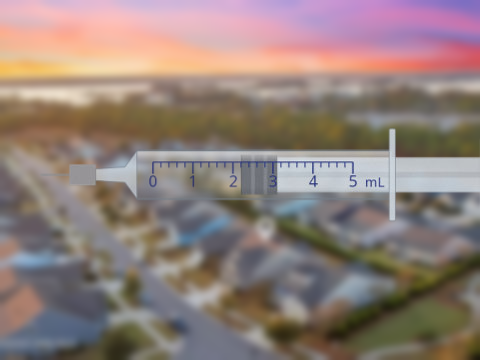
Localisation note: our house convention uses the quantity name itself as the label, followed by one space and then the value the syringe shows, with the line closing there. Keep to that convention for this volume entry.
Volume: 2.2 mL
